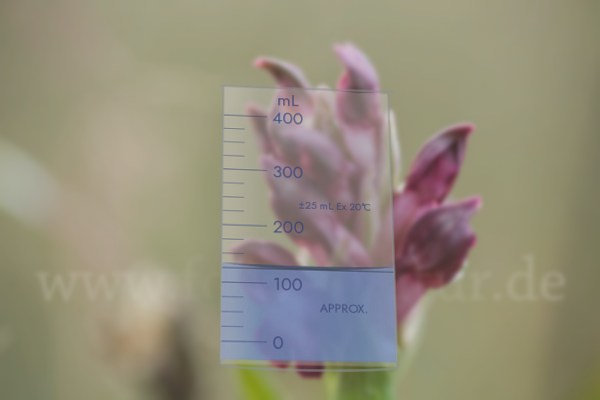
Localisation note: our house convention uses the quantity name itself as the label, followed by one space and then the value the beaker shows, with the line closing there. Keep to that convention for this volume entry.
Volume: 125 mL
